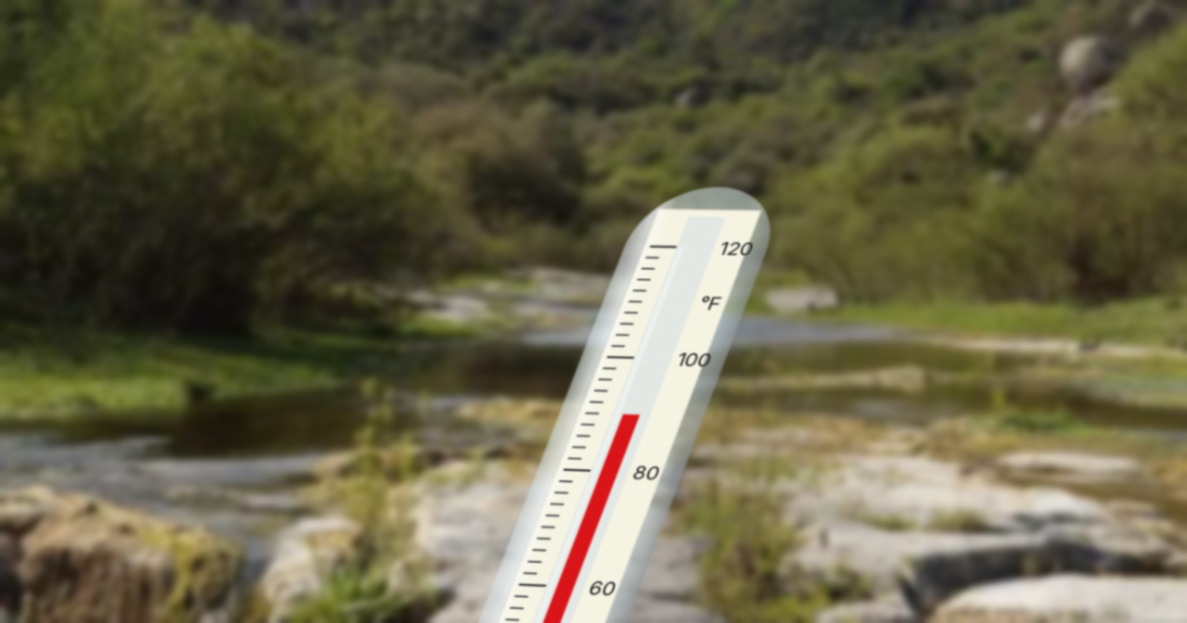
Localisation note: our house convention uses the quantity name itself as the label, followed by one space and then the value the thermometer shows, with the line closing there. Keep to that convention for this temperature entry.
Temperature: 90 °F
